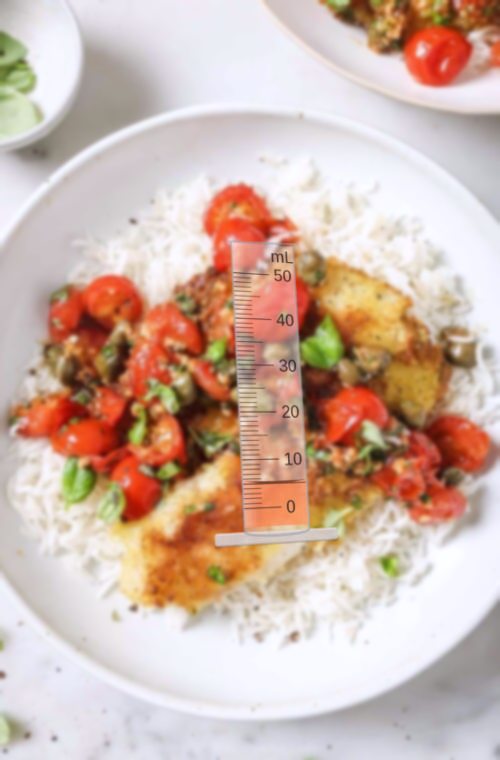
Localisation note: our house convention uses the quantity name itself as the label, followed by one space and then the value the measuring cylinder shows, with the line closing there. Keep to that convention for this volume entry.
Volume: 5 mL
